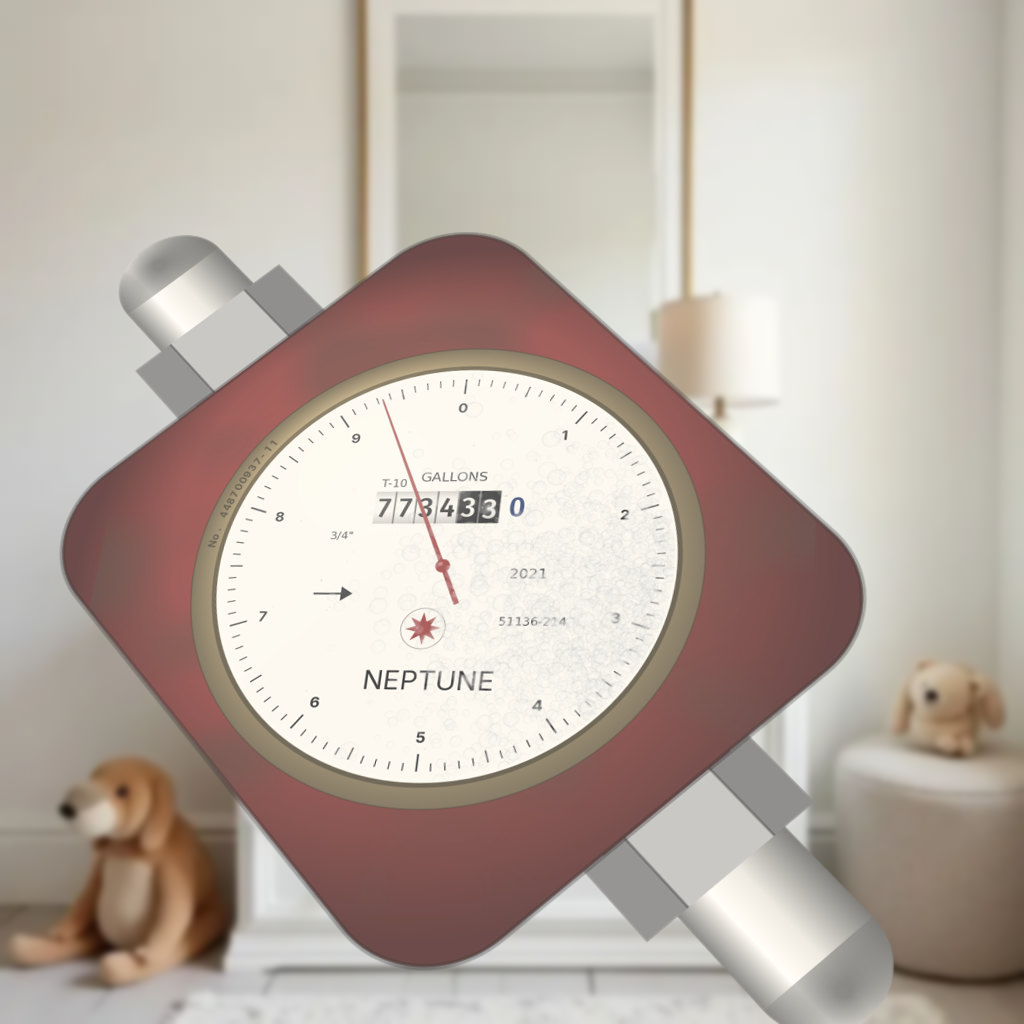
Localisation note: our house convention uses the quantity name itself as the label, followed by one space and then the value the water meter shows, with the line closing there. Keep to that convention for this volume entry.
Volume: 7734329.3 gal
